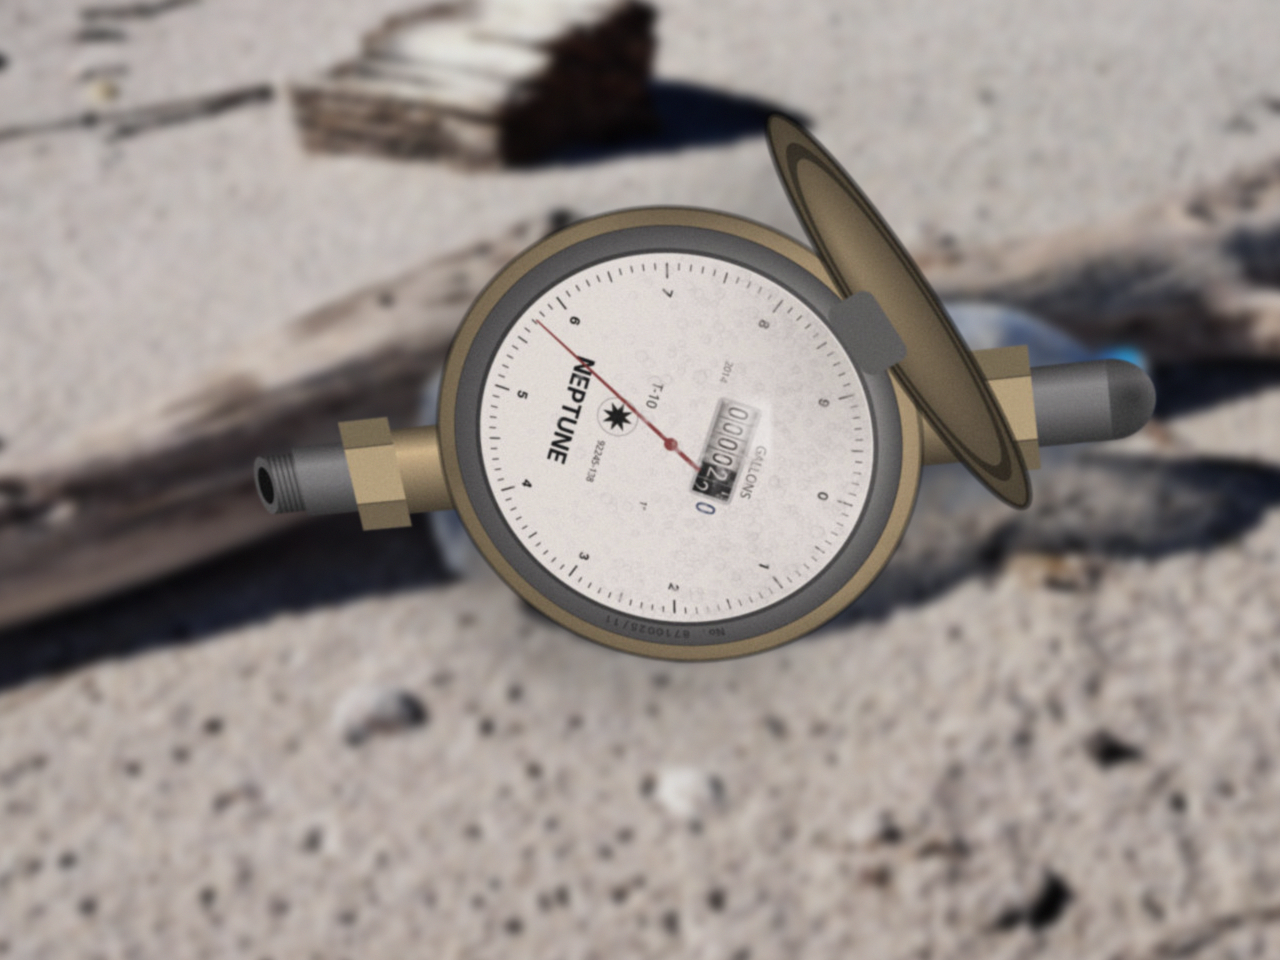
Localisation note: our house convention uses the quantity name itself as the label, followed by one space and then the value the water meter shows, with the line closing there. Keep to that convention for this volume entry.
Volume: 215.7 gal
